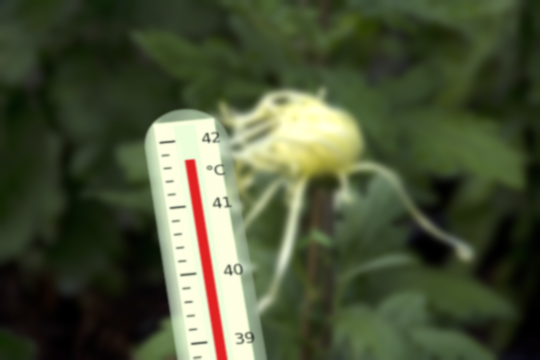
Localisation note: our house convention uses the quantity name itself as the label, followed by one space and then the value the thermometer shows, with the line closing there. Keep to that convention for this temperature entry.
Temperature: 41.7 °C
